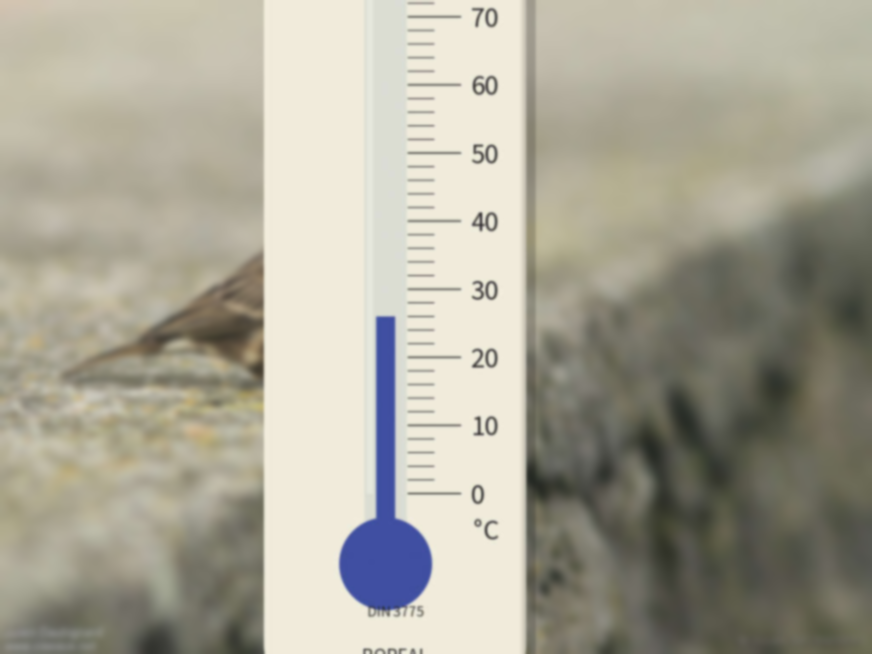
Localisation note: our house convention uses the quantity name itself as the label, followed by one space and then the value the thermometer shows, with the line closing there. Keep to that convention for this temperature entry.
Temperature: 26 °C
